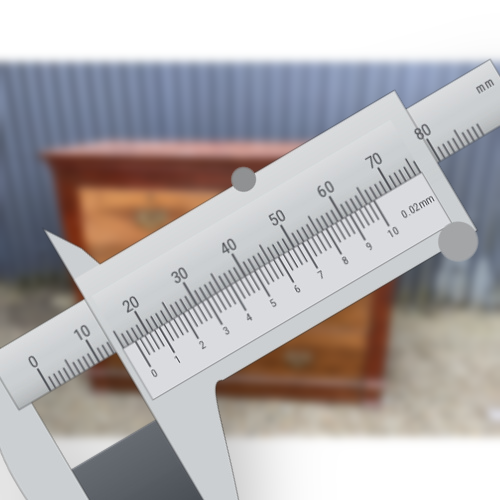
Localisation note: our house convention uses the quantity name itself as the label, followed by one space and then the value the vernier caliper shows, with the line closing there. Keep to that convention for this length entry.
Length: 17.4 mm
